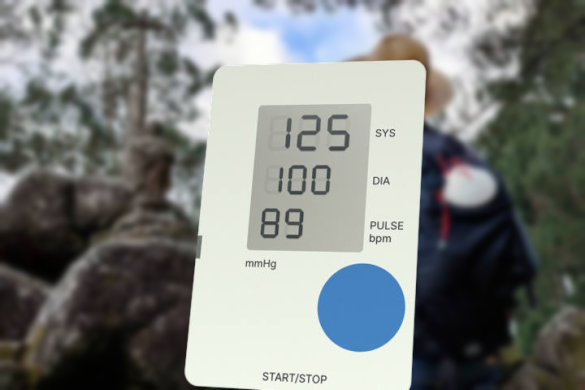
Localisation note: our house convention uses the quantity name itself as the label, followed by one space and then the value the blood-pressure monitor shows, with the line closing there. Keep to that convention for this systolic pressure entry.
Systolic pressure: 125 mmHg
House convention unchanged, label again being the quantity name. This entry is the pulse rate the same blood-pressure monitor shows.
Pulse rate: 89 bpm
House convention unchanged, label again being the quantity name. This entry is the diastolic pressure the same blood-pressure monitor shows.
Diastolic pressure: 100 mmHg
